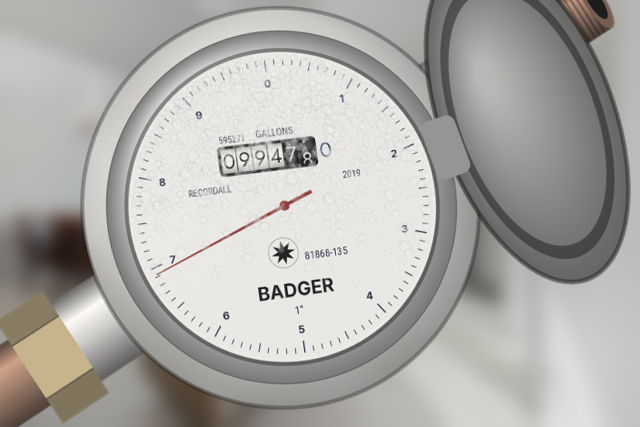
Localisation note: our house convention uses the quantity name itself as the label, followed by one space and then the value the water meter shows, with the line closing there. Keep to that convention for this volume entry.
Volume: 994776.9 gal
